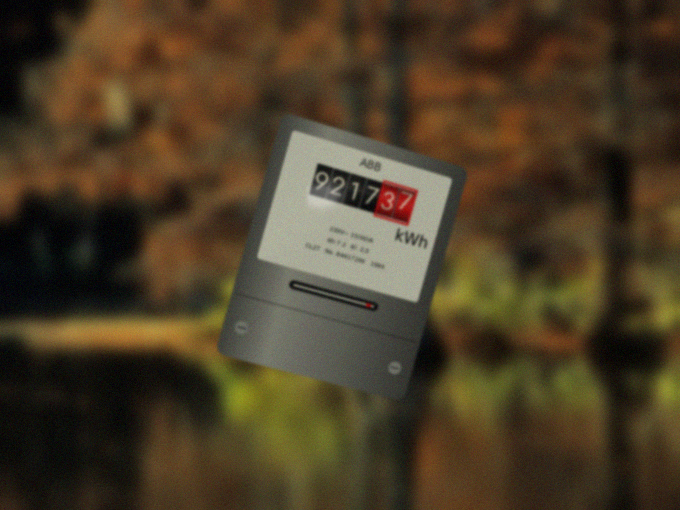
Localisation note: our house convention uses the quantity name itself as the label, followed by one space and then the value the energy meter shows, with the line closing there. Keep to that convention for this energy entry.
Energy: 9217.37 kWh
